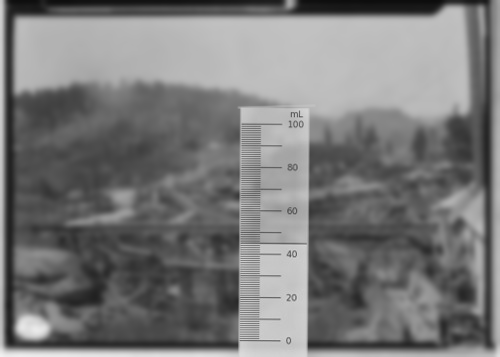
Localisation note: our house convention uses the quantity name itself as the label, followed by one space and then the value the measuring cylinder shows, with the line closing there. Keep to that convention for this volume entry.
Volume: 45 mL
